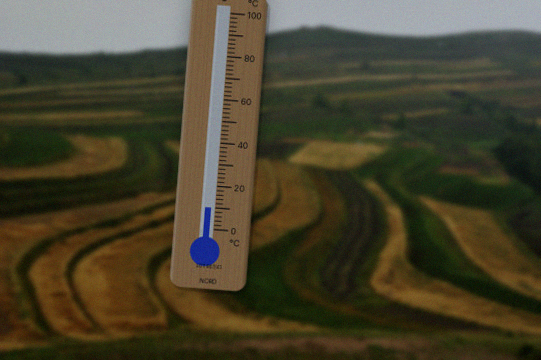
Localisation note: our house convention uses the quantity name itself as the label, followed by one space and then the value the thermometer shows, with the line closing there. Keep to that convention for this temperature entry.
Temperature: 10 °C
